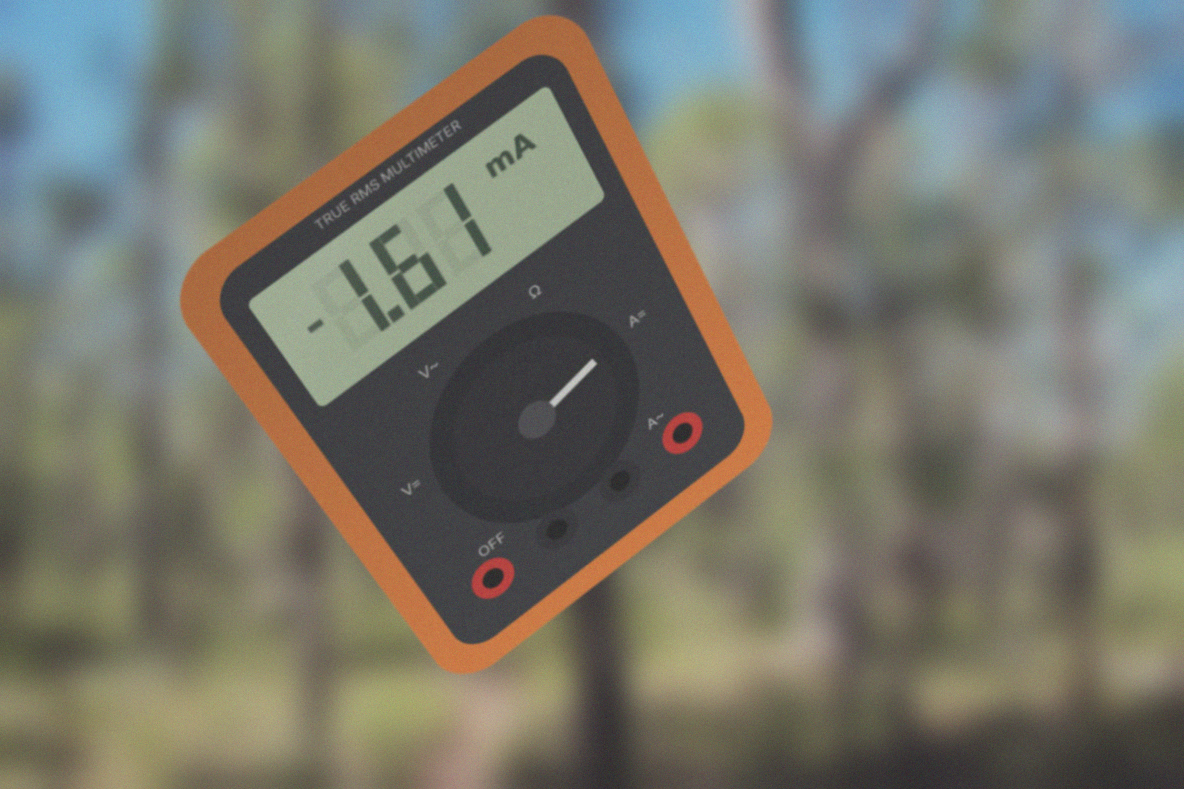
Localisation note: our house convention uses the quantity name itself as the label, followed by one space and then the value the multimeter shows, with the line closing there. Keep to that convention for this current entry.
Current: -1.61 mA
